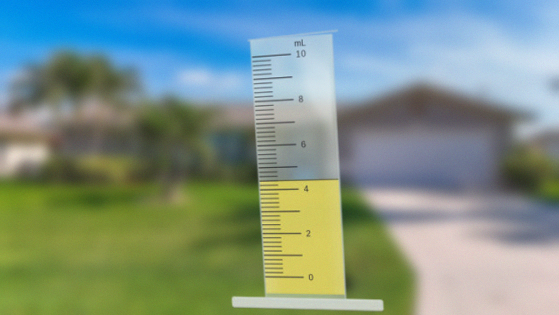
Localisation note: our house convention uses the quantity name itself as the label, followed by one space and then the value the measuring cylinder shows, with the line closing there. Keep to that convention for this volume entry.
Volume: 4.4 mL
